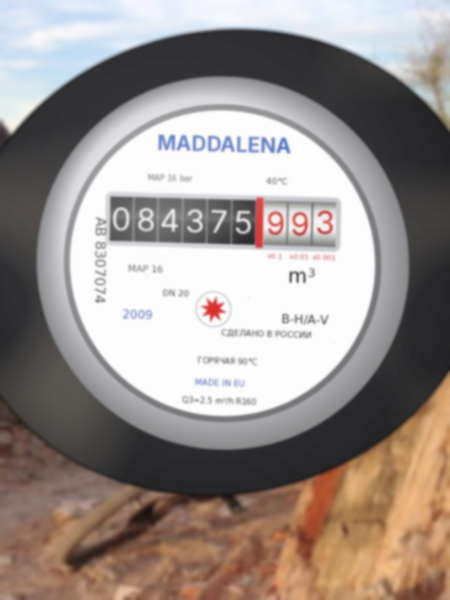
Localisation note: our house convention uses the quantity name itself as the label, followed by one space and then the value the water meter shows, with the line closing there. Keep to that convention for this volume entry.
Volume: 84375.993 m³
